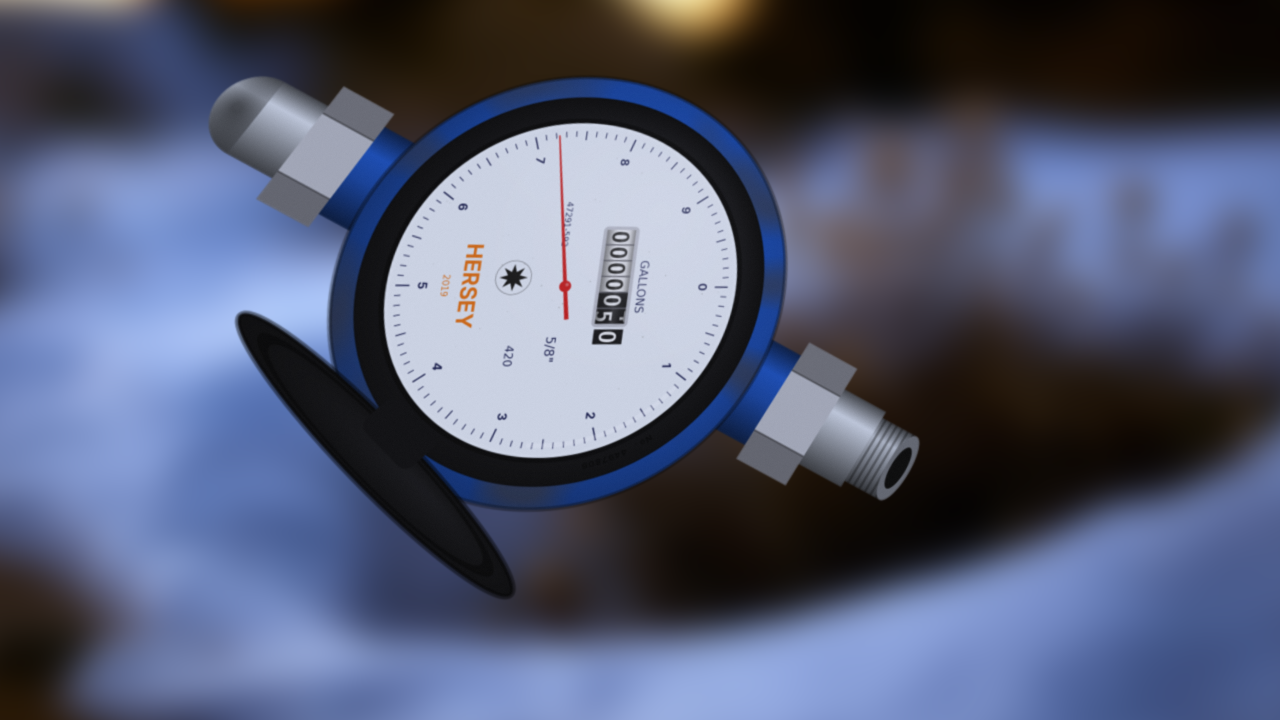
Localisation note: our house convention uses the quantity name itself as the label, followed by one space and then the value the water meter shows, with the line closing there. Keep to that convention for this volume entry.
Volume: 47.2 gal
